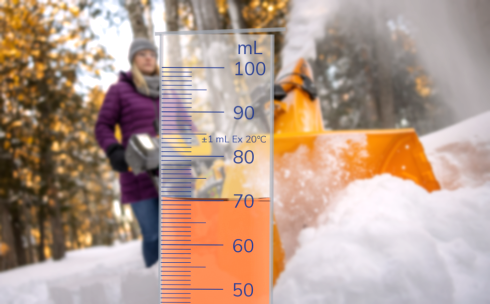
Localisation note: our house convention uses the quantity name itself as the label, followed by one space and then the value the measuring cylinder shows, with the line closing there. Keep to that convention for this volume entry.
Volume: 70 mL
